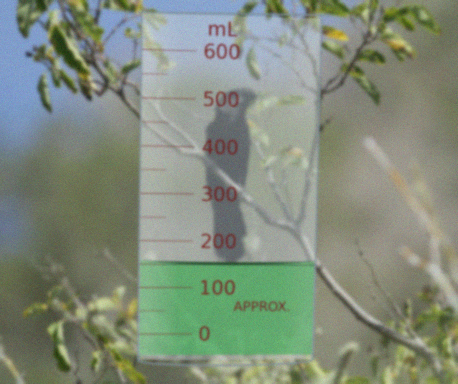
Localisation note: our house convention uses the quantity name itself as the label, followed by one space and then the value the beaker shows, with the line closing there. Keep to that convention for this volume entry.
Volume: 150 mL
